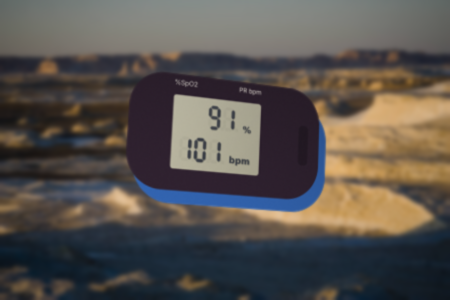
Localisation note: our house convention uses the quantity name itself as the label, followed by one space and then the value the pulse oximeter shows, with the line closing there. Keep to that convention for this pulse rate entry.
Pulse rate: 101 bpm
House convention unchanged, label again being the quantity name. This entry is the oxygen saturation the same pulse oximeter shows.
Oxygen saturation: 91 %
